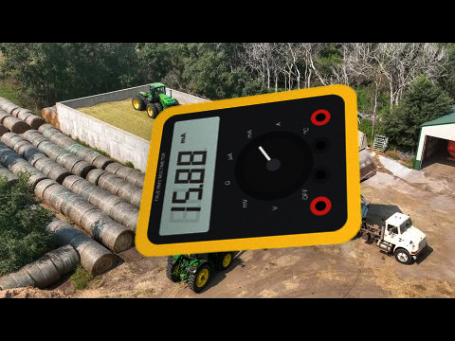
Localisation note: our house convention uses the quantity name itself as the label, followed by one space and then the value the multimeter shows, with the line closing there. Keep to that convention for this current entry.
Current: 15.88 mA
